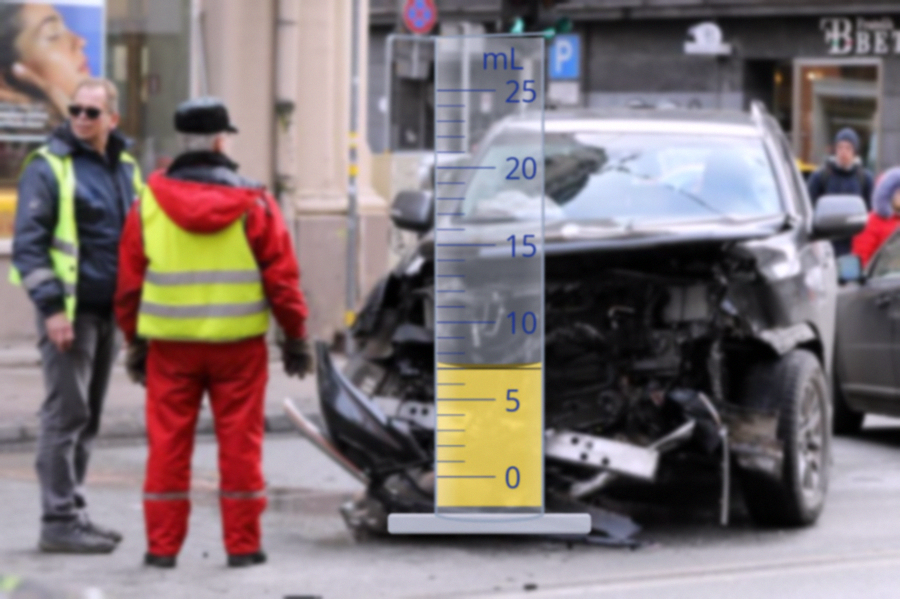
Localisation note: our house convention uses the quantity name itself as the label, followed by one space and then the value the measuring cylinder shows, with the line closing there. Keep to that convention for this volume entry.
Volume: 7 mL
